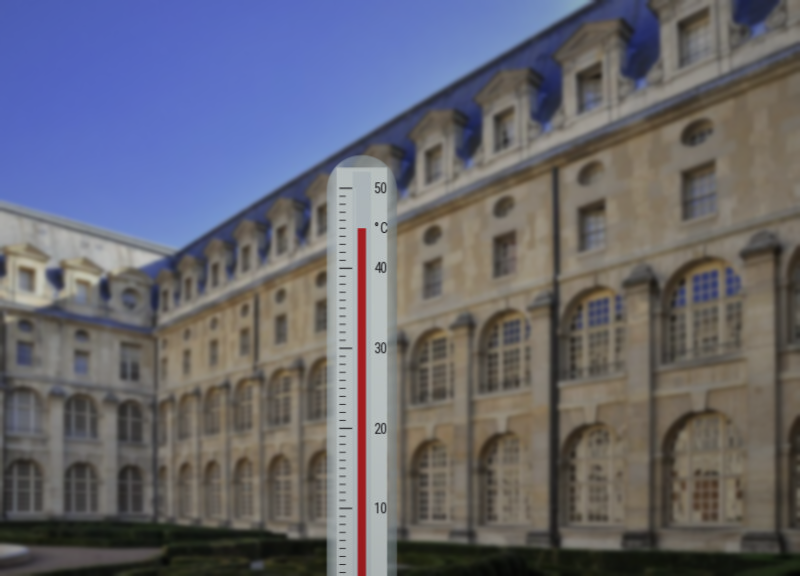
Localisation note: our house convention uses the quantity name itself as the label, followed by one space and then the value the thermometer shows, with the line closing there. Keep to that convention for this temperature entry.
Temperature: 45 °C
